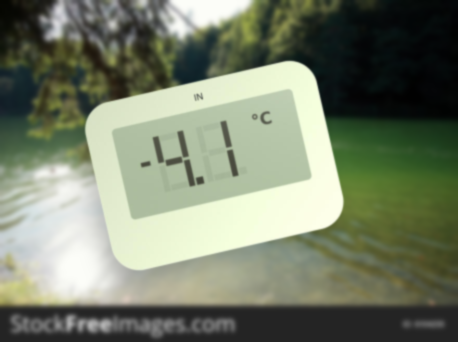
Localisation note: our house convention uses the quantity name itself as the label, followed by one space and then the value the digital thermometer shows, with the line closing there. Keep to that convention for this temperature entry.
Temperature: -4.1 °C
